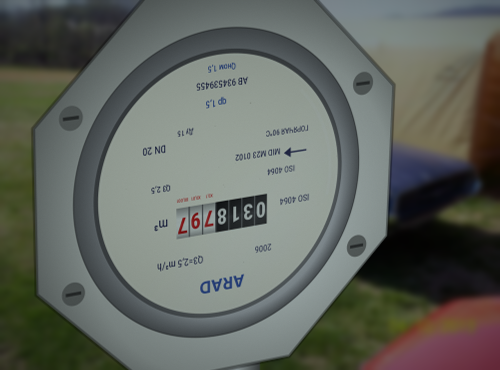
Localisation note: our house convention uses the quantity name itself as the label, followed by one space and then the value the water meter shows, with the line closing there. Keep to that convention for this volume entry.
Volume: 318.797 m³
